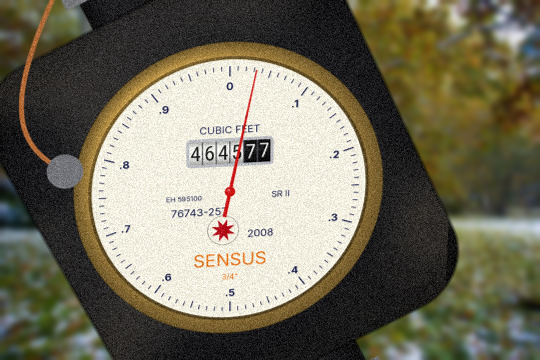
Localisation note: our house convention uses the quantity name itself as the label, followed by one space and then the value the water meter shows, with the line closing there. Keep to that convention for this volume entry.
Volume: 464577.03 ft³
